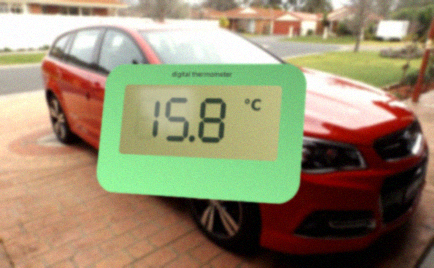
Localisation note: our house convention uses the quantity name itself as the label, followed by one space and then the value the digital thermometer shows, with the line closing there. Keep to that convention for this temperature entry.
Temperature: 15.8 °C
